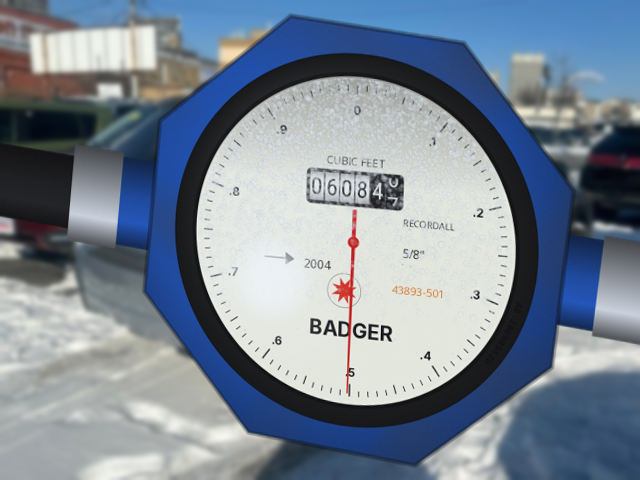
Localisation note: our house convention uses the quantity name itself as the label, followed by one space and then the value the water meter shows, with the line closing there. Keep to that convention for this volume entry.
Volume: 60846.50 ft³
